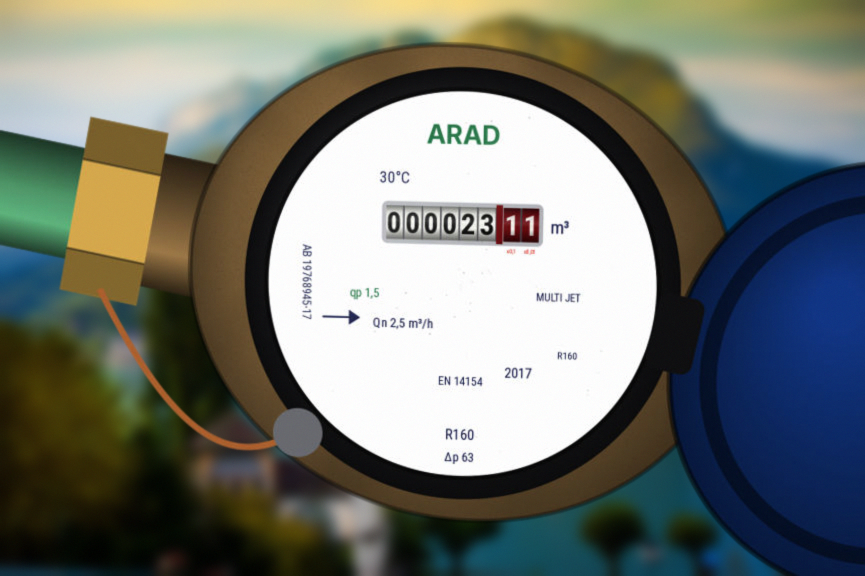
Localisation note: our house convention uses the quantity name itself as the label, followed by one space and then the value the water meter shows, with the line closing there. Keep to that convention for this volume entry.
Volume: 23.11 m³
